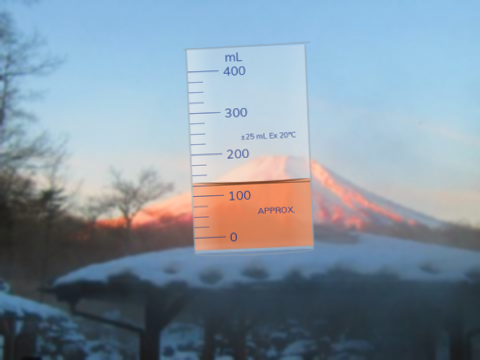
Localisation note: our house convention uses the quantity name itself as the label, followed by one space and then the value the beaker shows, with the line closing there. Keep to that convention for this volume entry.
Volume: 125 mL
